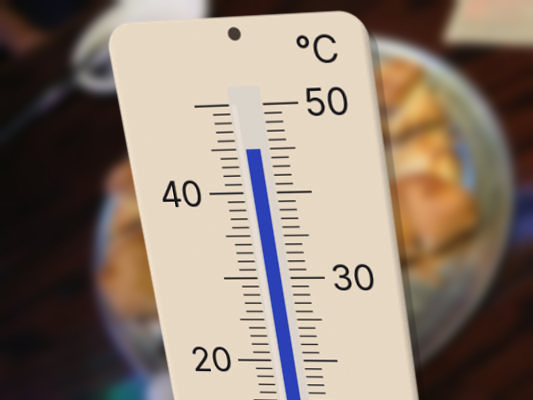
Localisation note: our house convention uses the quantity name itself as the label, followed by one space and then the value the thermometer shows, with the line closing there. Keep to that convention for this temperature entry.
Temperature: 45 °C
